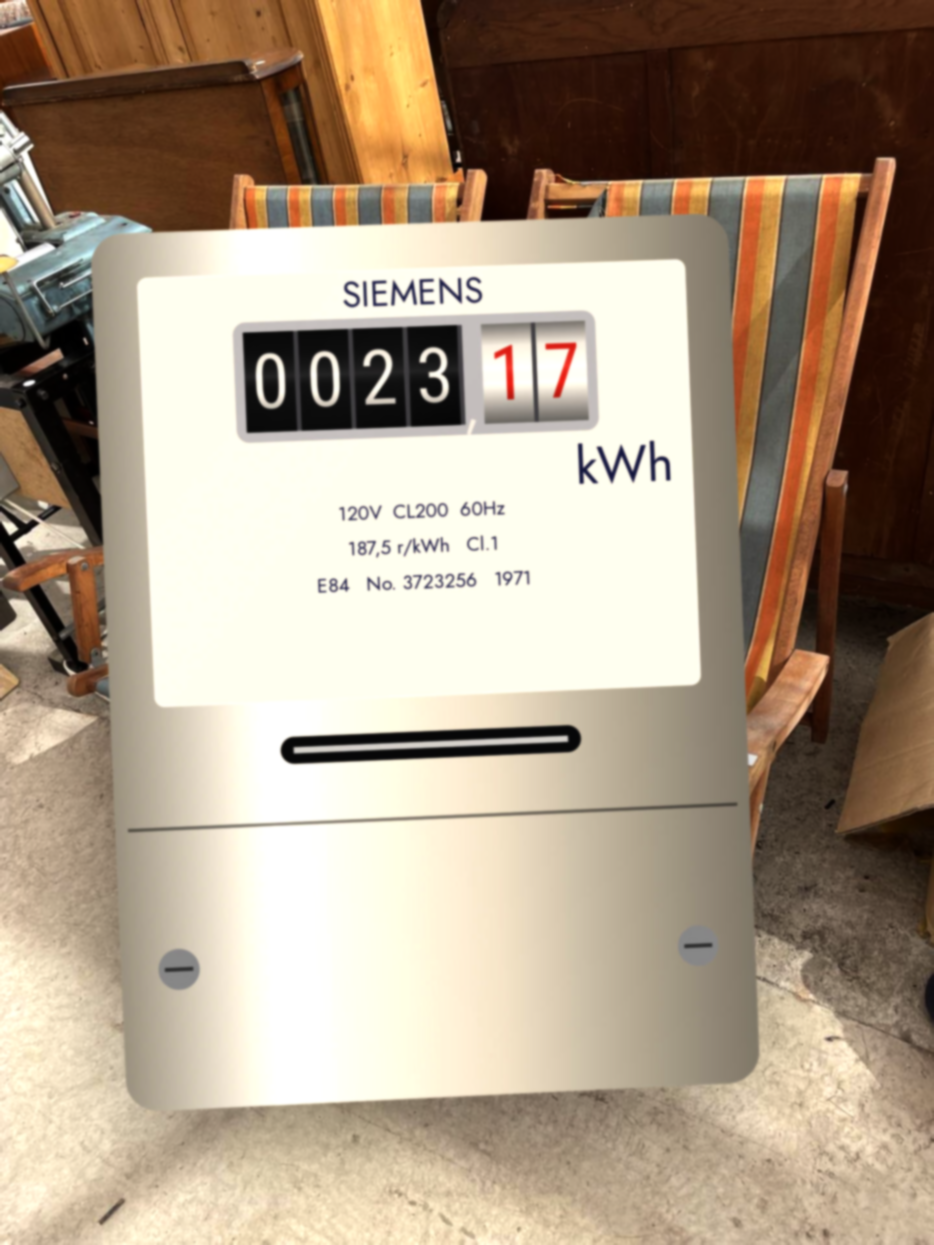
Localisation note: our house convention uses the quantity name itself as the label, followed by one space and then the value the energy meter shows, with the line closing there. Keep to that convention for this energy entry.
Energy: 23.17 kWh
